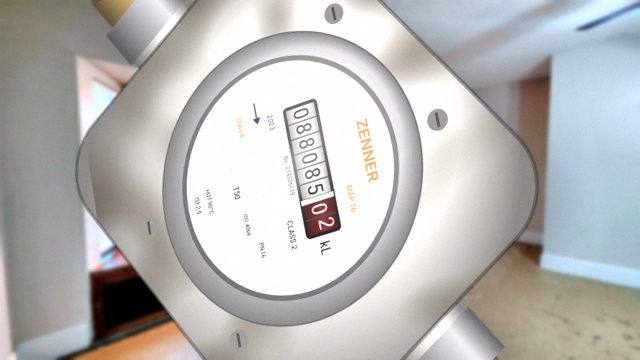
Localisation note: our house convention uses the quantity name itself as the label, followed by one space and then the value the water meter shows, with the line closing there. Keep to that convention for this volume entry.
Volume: 88085.02 kL
